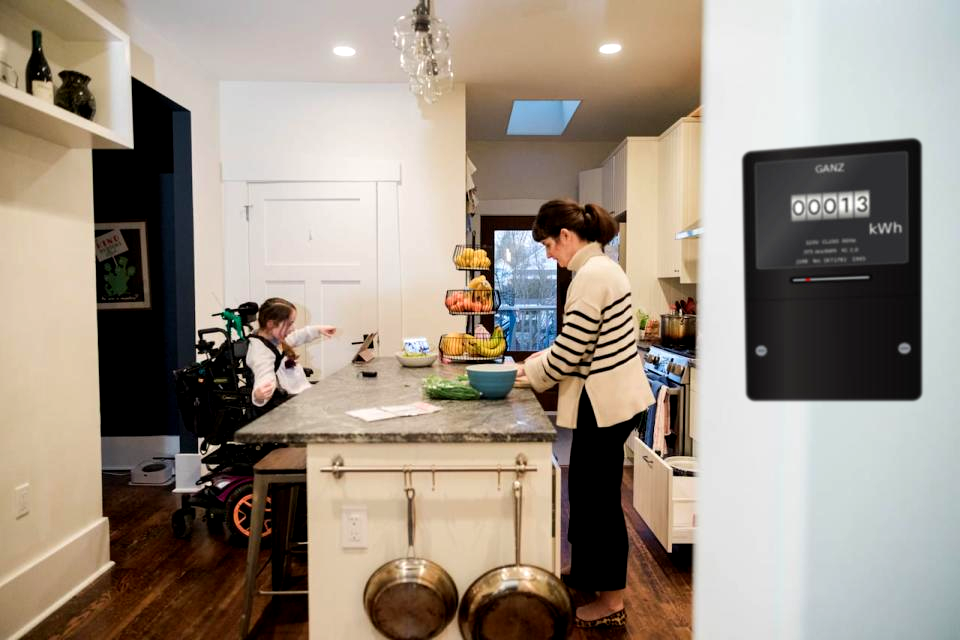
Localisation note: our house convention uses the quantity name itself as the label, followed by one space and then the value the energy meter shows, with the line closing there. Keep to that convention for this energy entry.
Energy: 13 kWh
